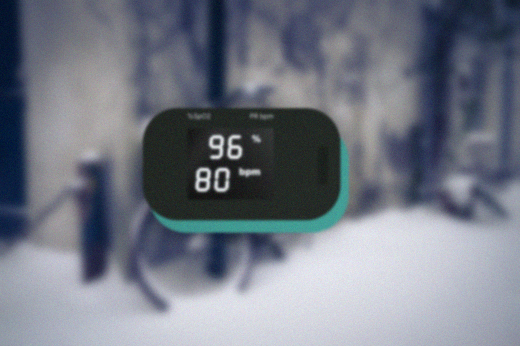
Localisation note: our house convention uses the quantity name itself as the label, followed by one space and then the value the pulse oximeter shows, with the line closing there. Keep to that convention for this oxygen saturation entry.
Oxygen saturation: 96 %
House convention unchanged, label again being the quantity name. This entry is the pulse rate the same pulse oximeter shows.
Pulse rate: 80 bpm
